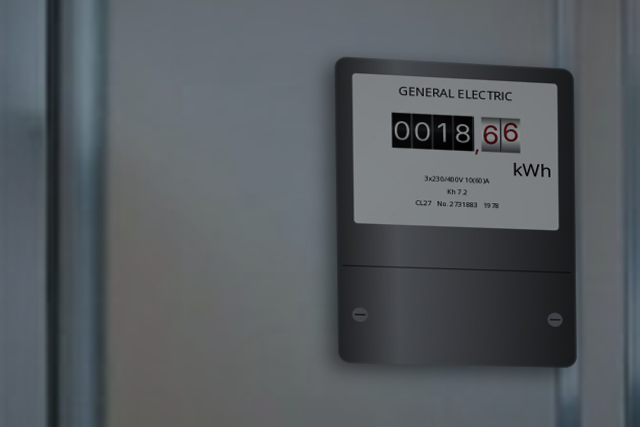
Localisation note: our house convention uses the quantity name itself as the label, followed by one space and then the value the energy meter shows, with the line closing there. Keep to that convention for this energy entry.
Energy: 18.66 kWh
